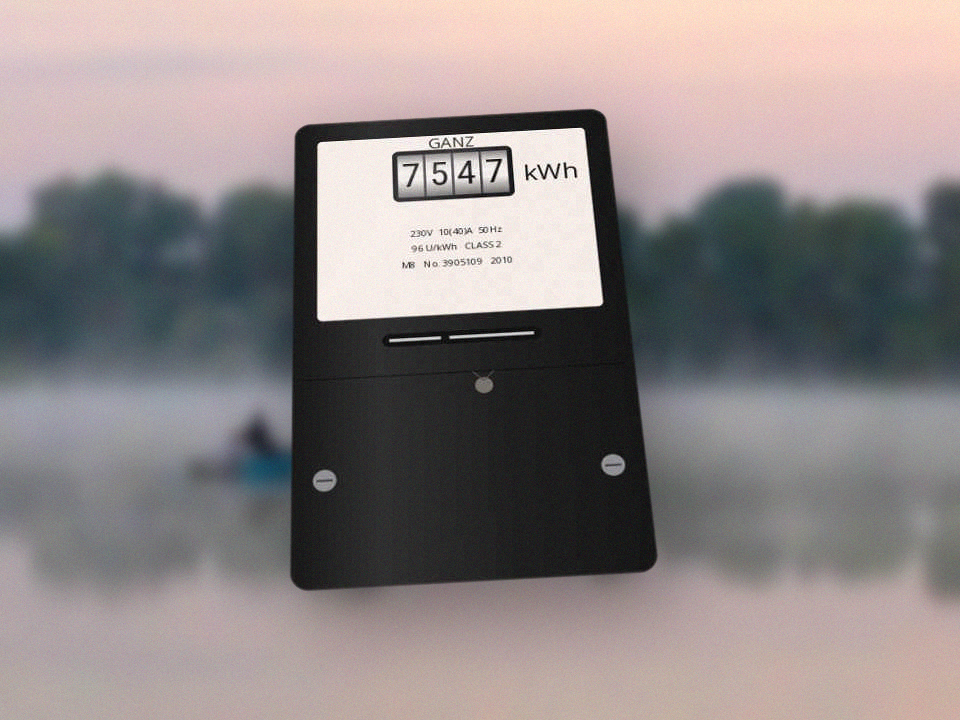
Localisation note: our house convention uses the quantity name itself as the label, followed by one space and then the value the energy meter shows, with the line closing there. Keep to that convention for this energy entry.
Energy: 7547 kWh
